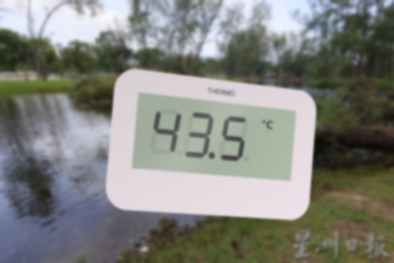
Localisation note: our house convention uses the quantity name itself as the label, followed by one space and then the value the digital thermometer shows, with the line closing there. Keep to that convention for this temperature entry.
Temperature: 43.5 °C
